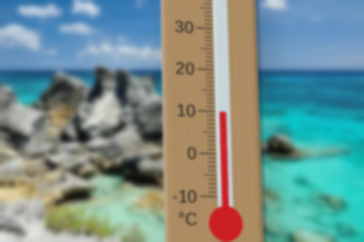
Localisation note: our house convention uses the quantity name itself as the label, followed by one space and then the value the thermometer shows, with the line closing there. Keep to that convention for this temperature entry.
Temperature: 10 °C
